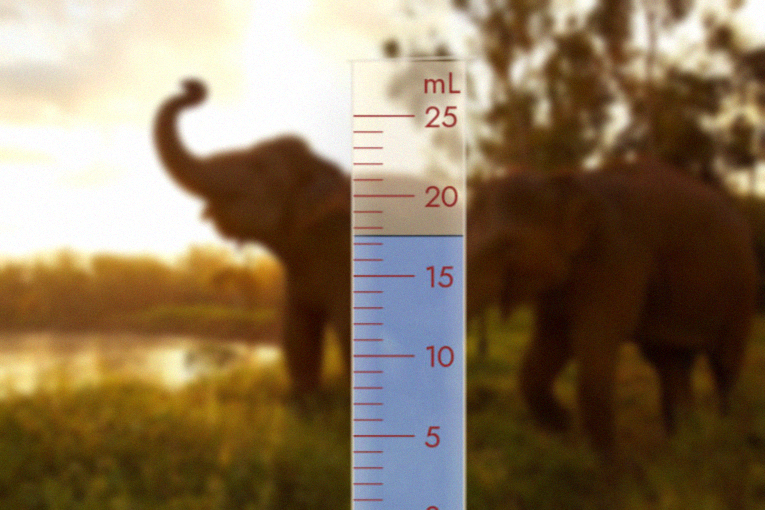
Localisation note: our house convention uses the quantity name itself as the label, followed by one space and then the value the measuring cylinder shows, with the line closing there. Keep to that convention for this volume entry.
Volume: 17.5 mL
